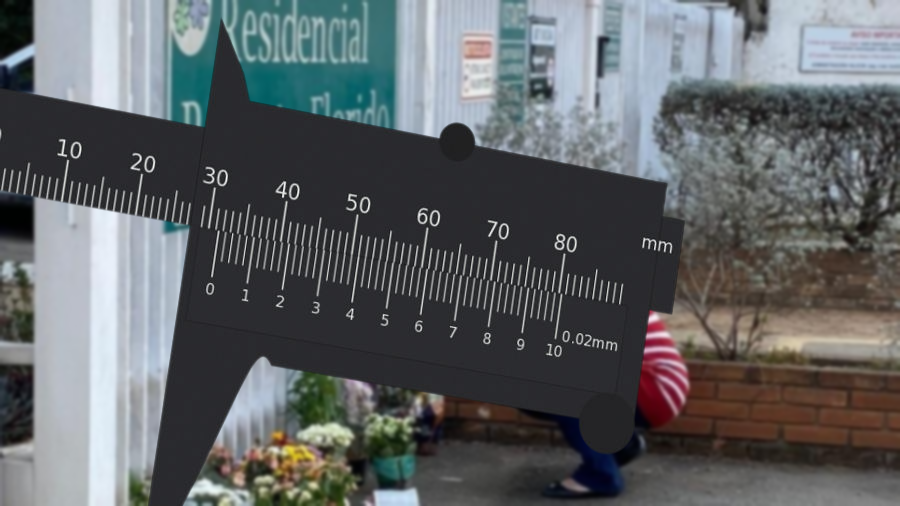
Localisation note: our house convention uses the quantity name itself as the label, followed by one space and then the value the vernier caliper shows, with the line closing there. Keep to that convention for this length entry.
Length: 31.4 mm
